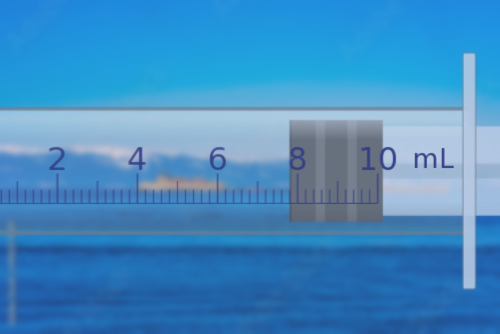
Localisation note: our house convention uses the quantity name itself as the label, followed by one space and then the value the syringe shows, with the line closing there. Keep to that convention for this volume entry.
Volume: 7.8 mL
